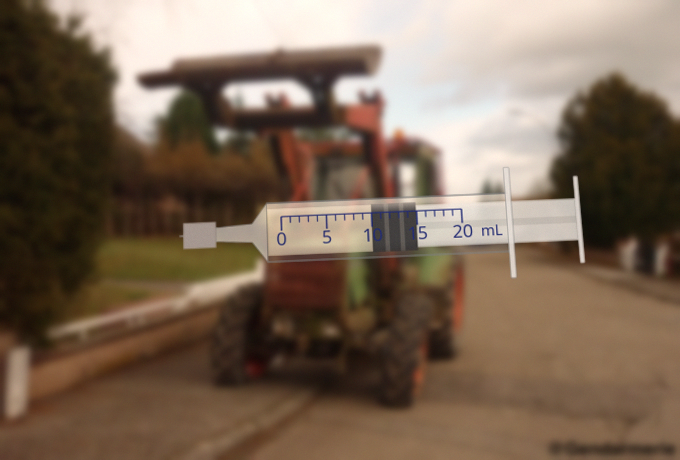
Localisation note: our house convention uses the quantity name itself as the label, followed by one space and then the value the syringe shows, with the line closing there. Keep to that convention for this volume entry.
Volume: 10 mL
